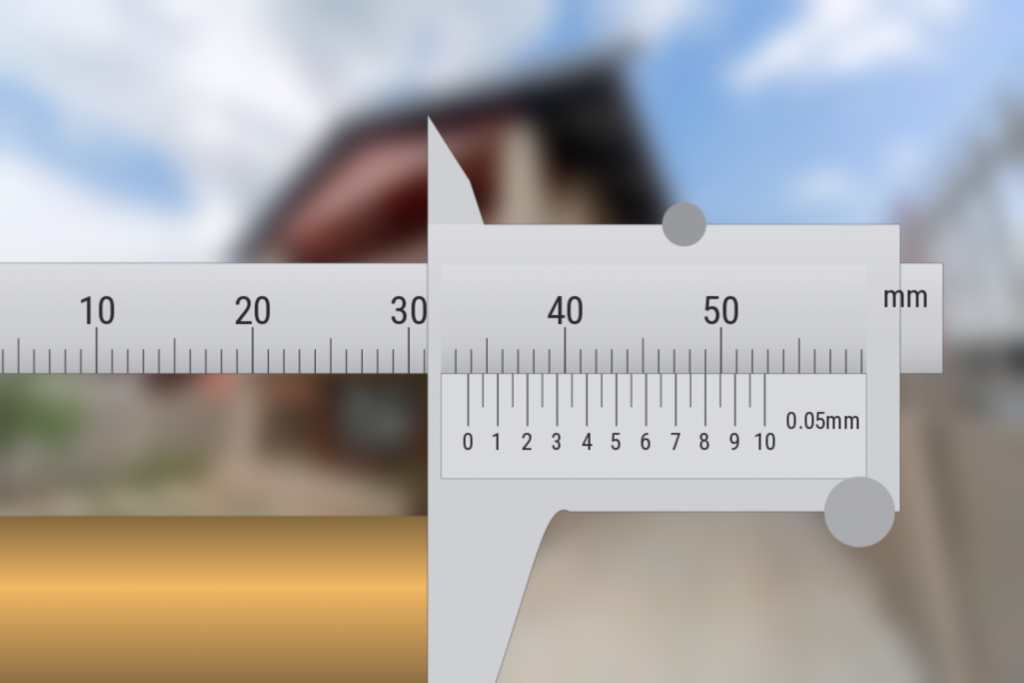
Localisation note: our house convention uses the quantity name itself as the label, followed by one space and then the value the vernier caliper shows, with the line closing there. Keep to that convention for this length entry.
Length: 33.8 mm
